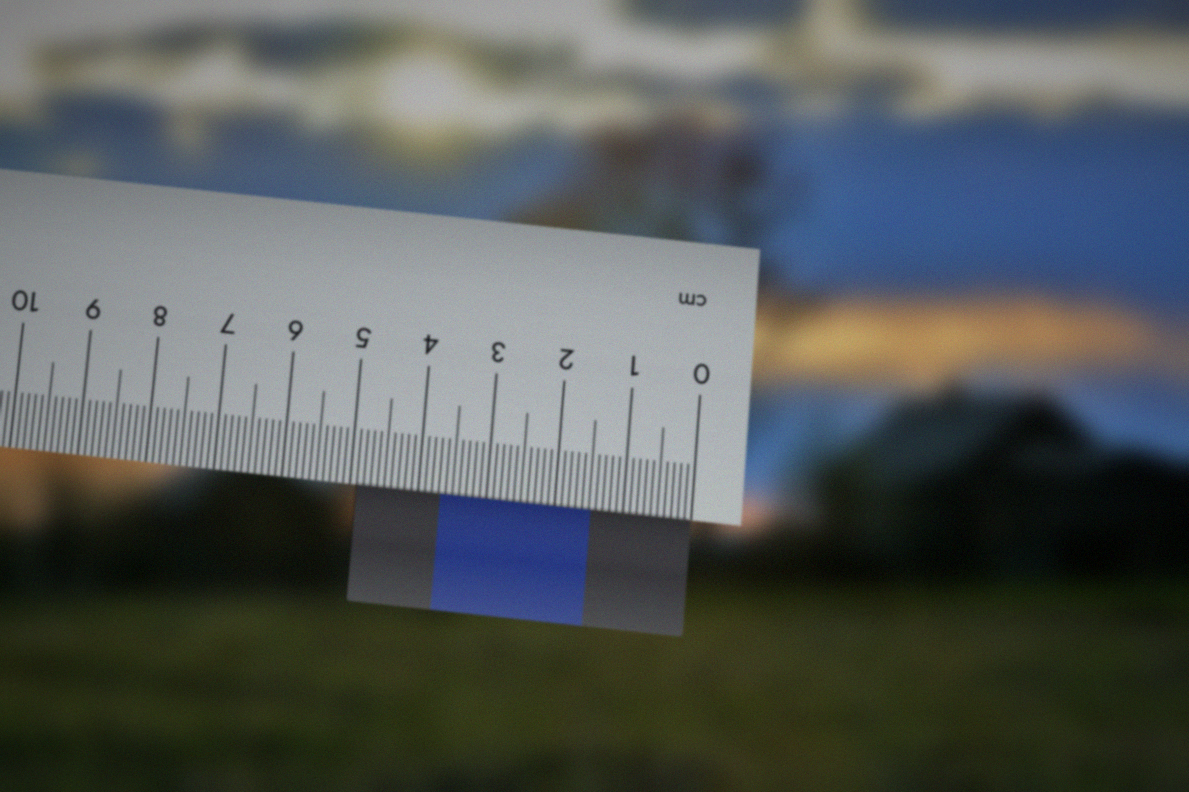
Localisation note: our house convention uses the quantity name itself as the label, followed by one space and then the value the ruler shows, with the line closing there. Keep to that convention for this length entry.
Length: 4.9 cm
